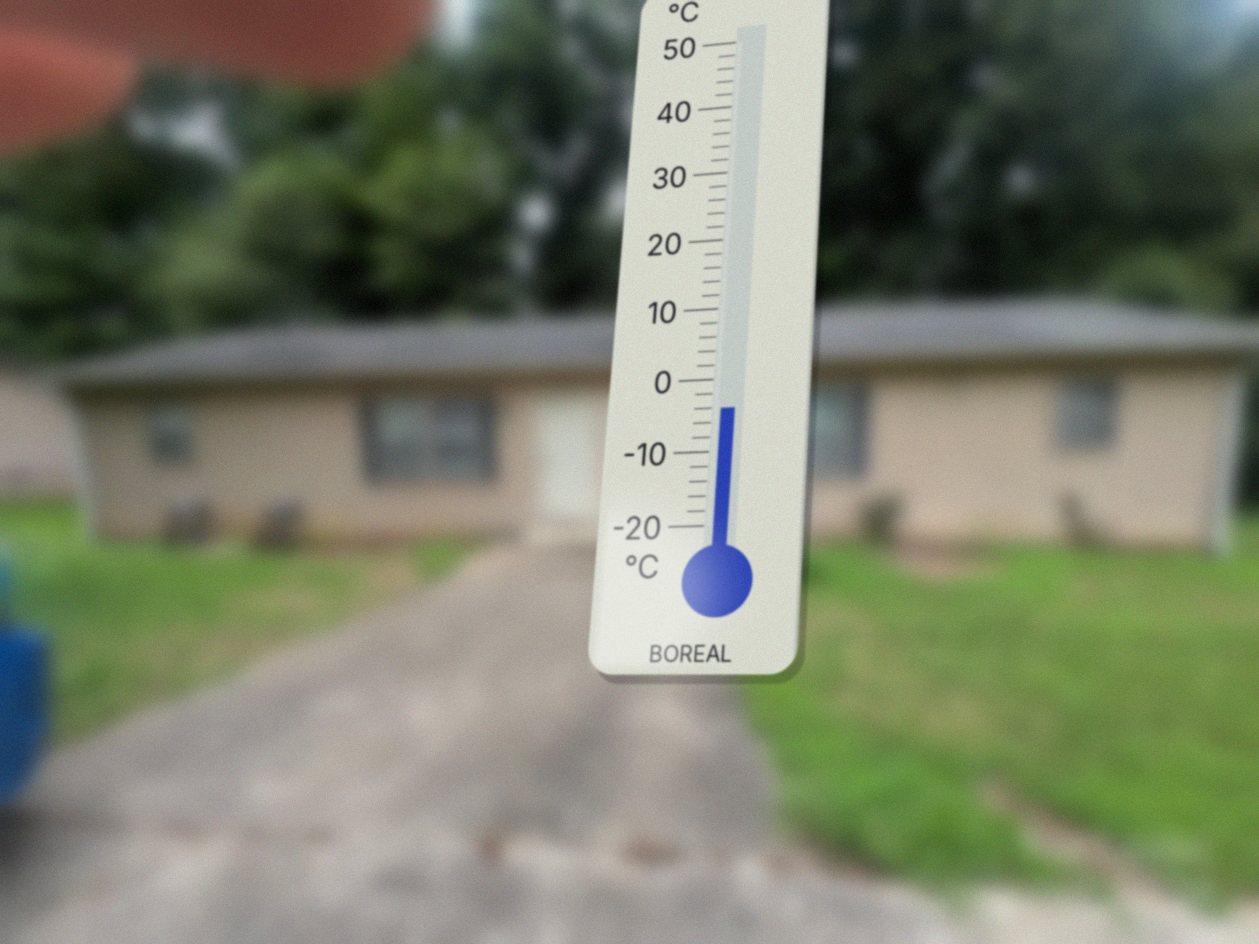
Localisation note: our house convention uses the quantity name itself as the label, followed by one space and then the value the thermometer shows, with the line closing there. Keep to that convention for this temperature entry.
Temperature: -4 °C
